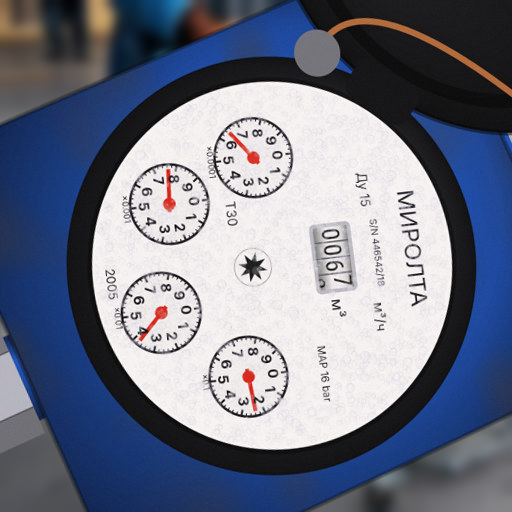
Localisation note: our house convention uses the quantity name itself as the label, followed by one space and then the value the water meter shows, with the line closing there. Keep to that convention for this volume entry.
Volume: 67.2376 m³
